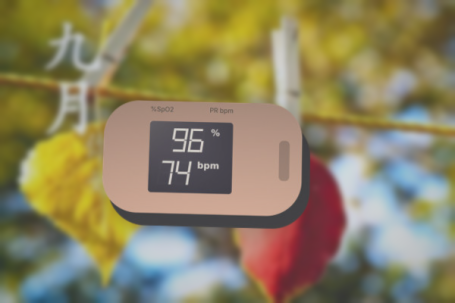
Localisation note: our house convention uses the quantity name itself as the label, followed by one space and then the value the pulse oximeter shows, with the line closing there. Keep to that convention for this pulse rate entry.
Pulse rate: 74 bpm
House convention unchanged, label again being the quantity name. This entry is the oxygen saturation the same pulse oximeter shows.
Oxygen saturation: 96 %
